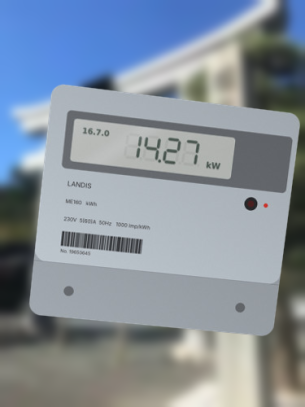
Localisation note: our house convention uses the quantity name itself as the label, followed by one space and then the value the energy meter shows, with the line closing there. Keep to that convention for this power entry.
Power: 14.27 kW
